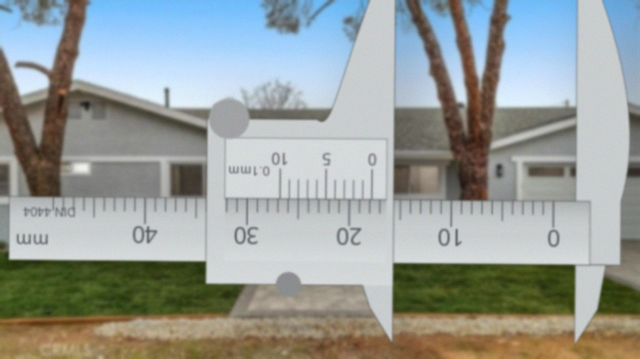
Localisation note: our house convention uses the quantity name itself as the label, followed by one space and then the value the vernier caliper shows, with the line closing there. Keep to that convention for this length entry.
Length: 17.8 mm
